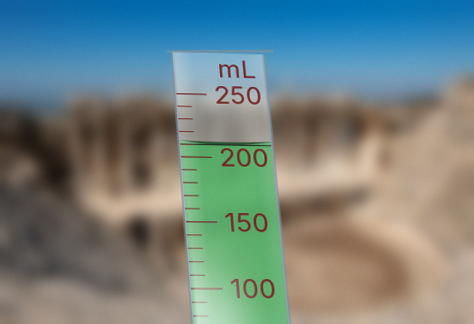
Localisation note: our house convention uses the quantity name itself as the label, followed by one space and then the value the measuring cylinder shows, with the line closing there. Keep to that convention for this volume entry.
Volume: 210 mL
